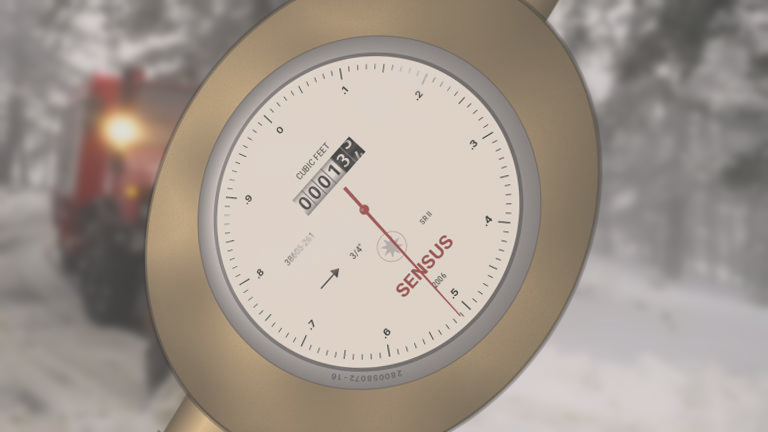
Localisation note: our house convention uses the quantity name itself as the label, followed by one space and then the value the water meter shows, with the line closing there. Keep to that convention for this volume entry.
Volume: 133.51 ft³
